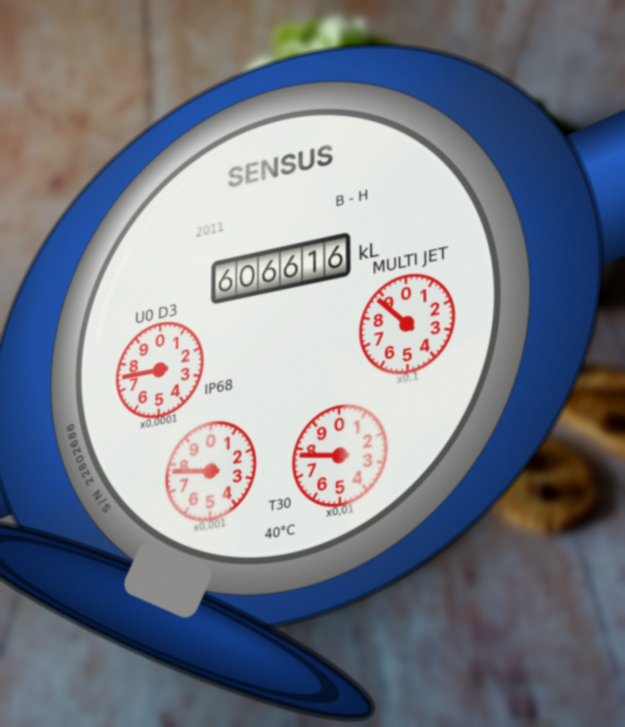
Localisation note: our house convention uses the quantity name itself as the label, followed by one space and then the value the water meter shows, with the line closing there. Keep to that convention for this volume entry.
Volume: 606616.8777 kL
